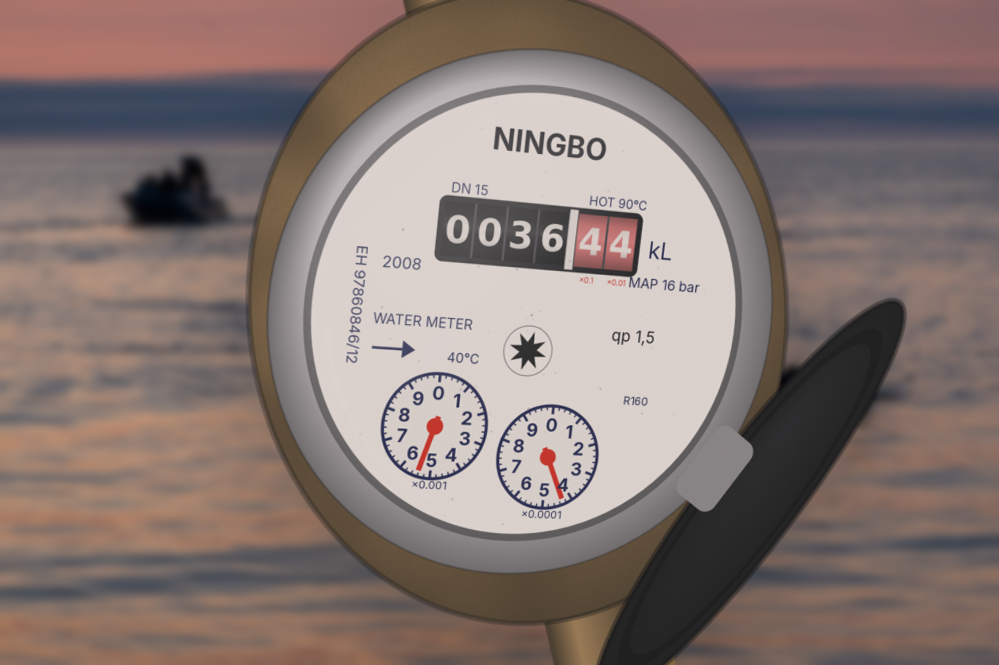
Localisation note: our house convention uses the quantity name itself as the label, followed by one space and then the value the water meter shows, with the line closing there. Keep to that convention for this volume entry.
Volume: 36.4454 kL
